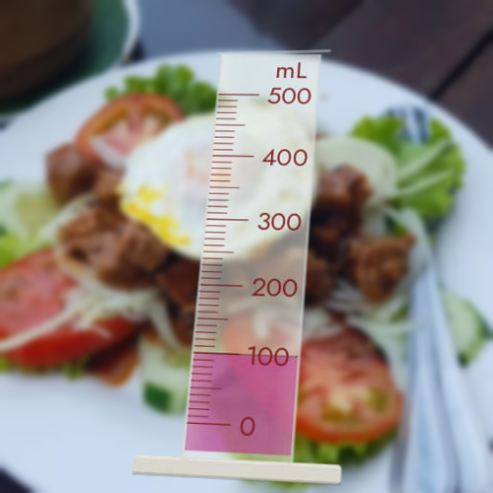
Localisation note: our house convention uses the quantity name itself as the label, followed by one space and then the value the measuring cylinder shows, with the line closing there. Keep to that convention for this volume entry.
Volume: 100 mL
